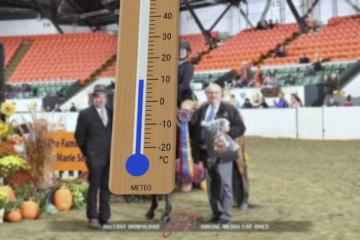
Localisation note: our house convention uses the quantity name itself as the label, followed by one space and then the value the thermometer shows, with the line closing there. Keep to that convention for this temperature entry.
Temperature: 10 °C
